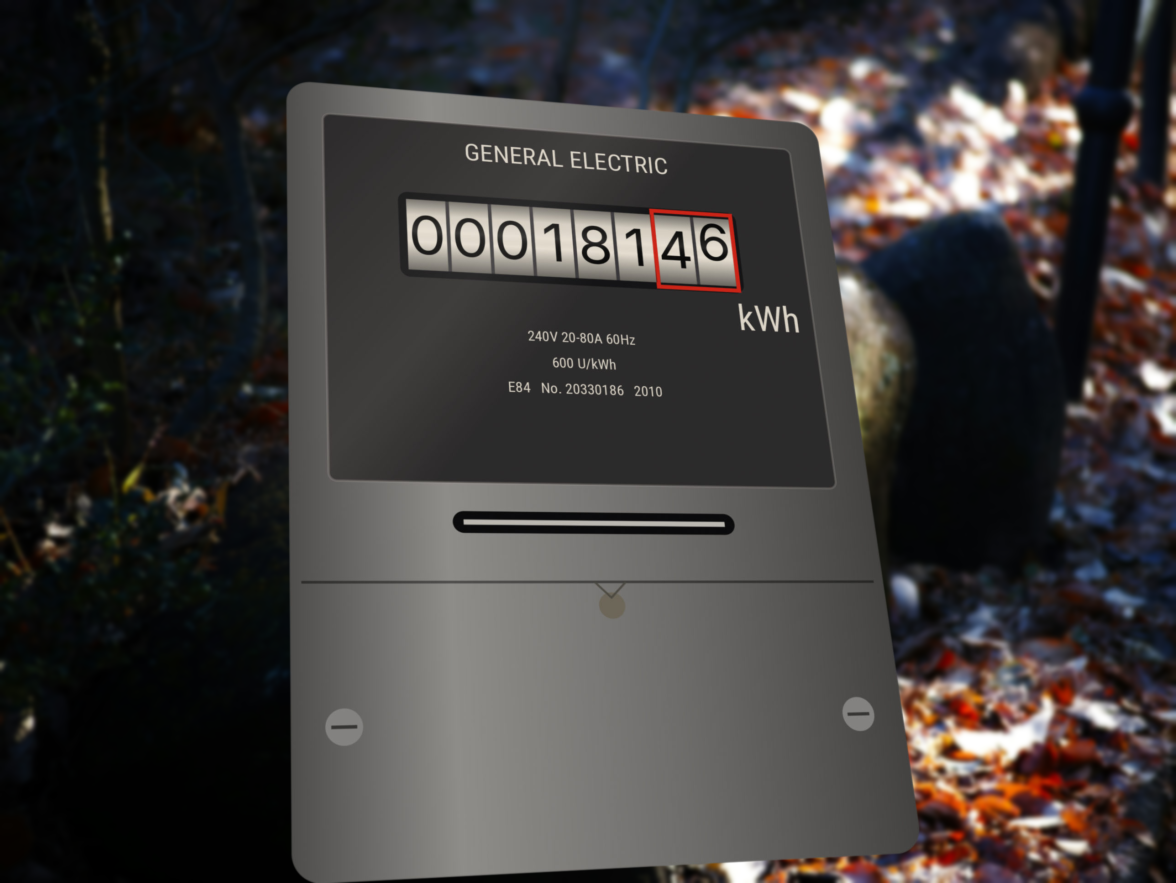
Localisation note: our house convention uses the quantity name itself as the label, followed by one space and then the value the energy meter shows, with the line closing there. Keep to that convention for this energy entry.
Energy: 181.46 kWh
